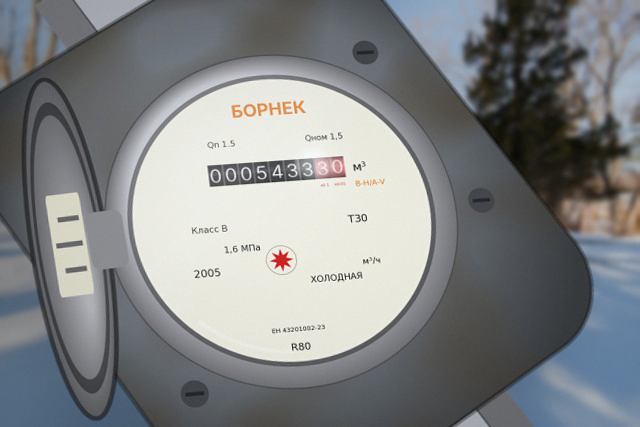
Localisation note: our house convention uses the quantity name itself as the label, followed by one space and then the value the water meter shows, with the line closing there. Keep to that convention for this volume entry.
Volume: 5433.30 m³
